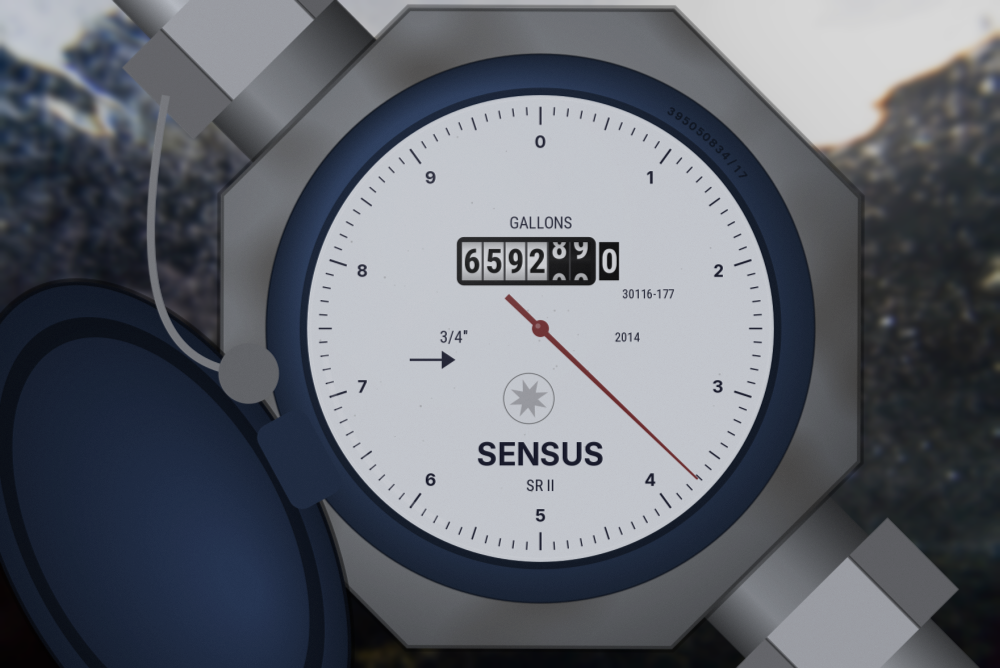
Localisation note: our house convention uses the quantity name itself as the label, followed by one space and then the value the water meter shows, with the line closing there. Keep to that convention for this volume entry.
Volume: 6592893.7 gal
